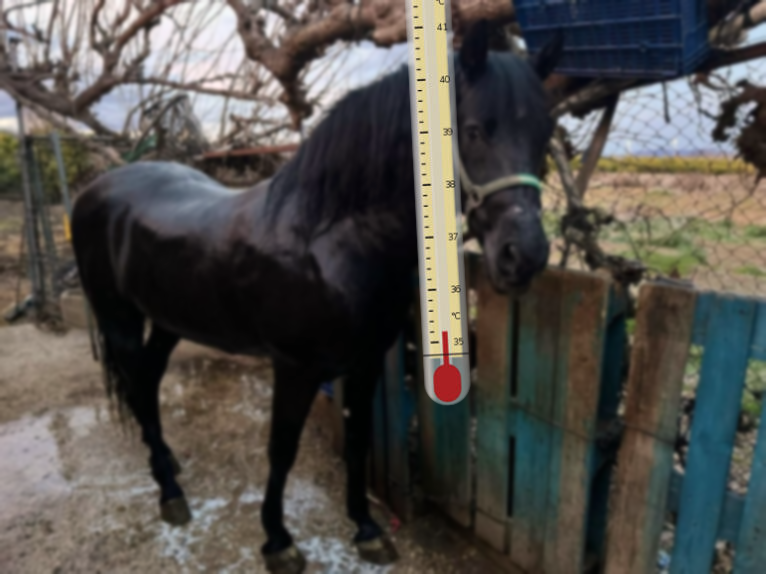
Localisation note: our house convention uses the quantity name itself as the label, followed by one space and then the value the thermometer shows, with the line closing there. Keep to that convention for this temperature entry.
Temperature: 35.2 °C
